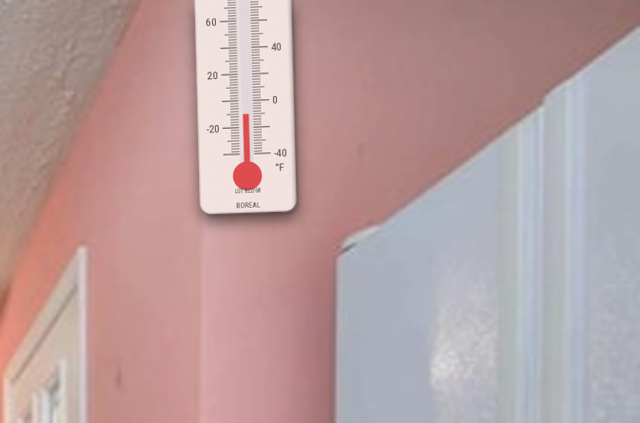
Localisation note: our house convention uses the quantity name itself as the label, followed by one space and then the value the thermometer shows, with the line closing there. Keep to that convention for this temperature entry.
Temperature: -10 °F
